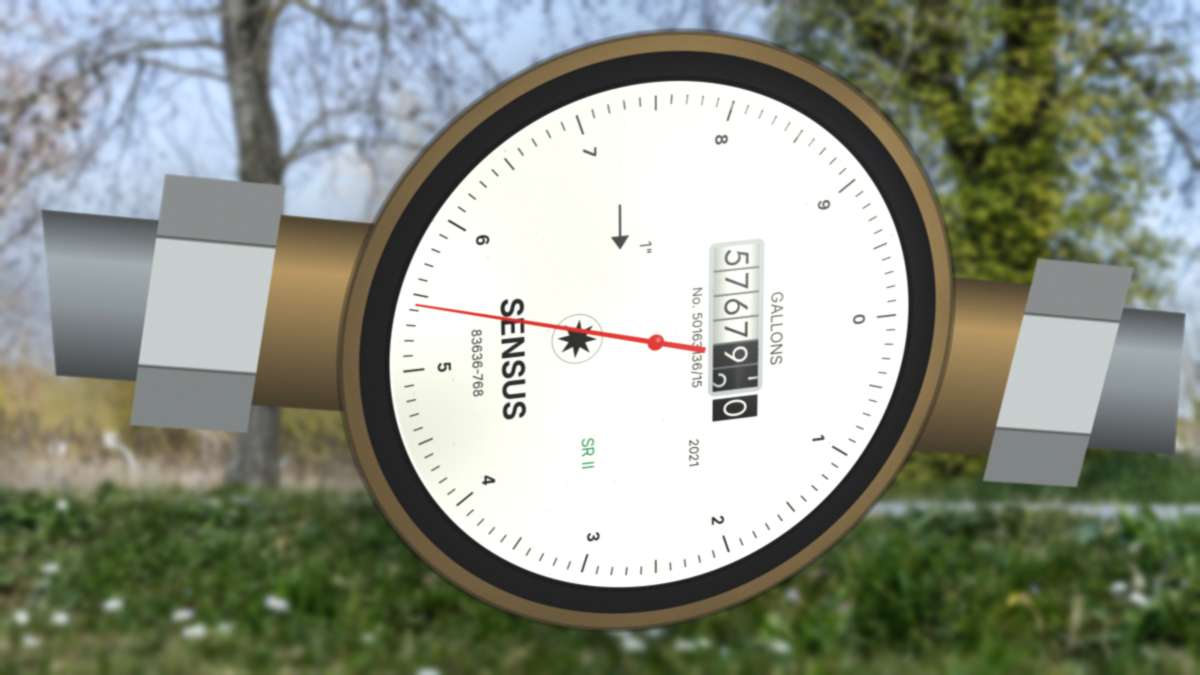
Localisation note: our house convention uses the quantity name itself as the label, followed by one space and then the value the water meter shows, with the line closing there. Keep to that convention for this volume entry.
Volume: 5767915.4 gal
